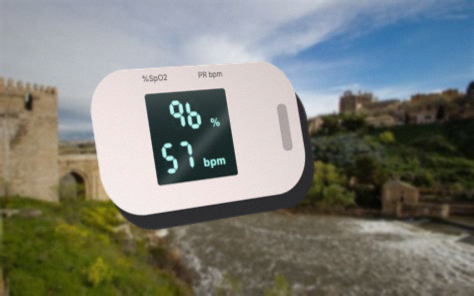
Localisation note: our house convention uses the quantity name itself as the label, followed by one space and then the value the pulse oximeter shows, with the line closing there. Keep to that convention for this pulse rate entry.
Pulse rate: 57 bpm
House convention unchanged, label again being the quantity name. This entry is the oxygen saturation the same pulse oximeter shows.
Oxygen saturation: 96 %
